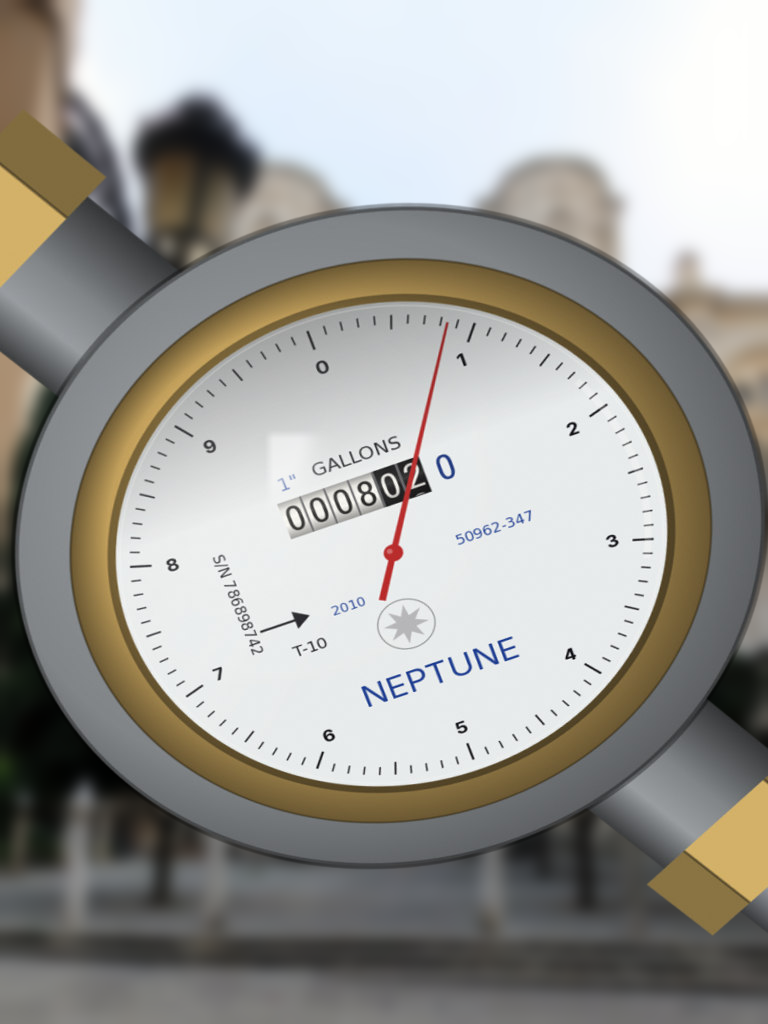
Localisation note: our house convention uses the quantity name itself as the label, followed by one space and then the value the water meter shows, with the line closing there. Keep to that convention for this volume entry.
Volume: 8020.8 gal
